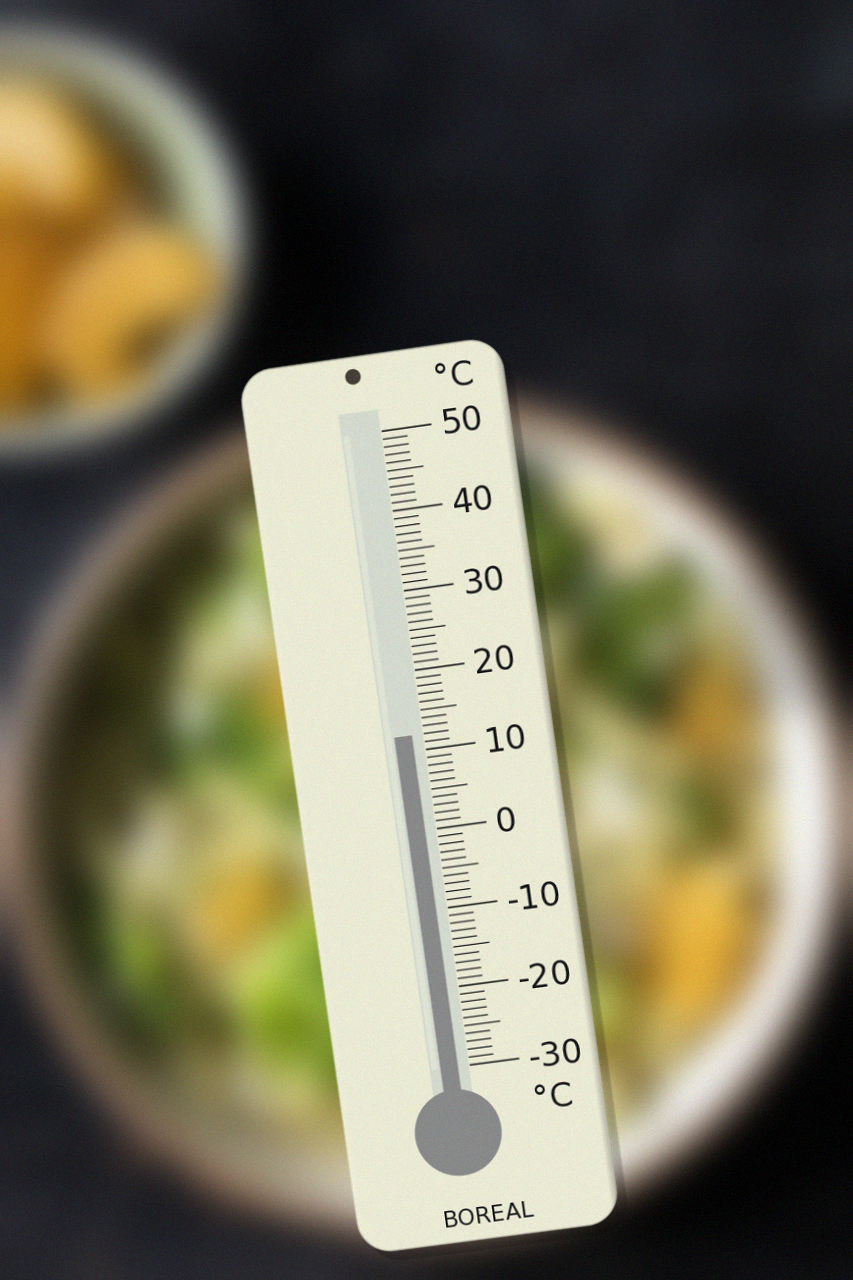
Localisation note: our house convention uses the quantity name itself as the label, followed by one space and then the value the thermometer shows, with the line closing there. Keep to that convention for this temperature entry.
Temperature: 12 °C
